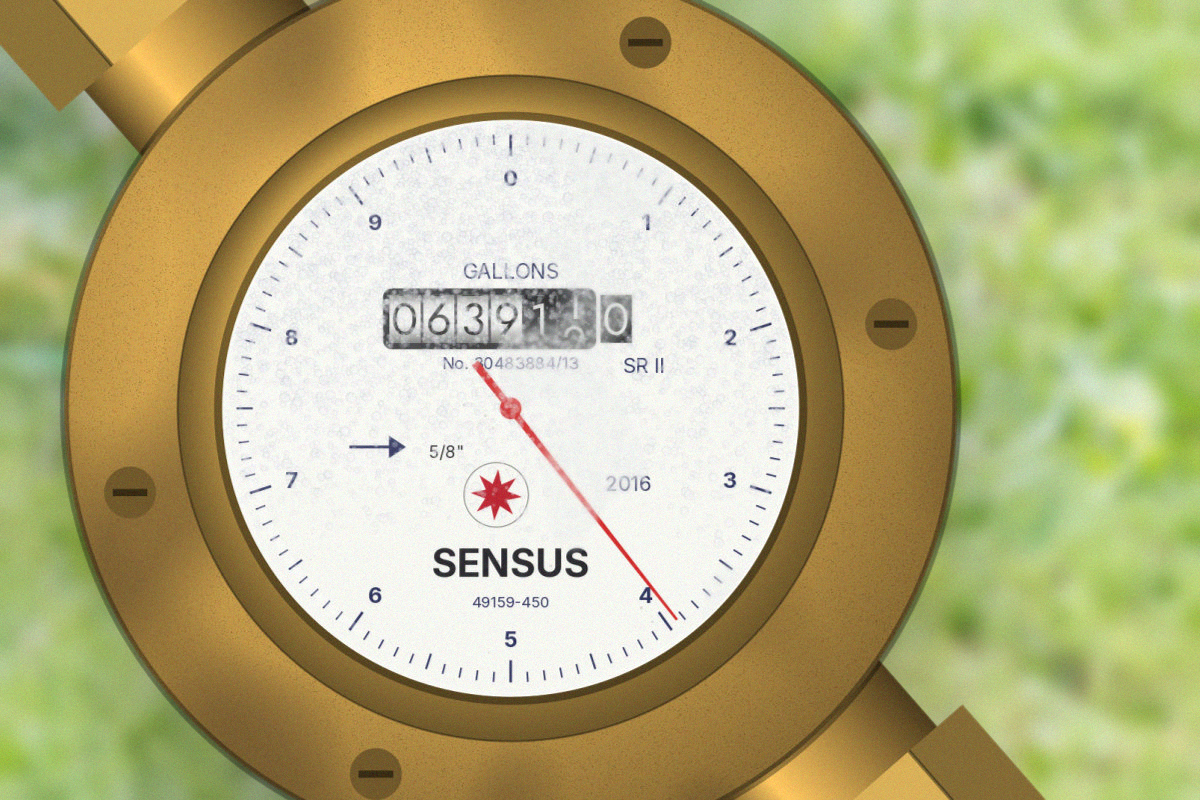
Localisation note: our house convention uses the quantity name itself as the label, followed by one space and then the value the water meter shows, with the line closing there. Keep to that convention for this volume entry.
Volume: 639113.9 gal
